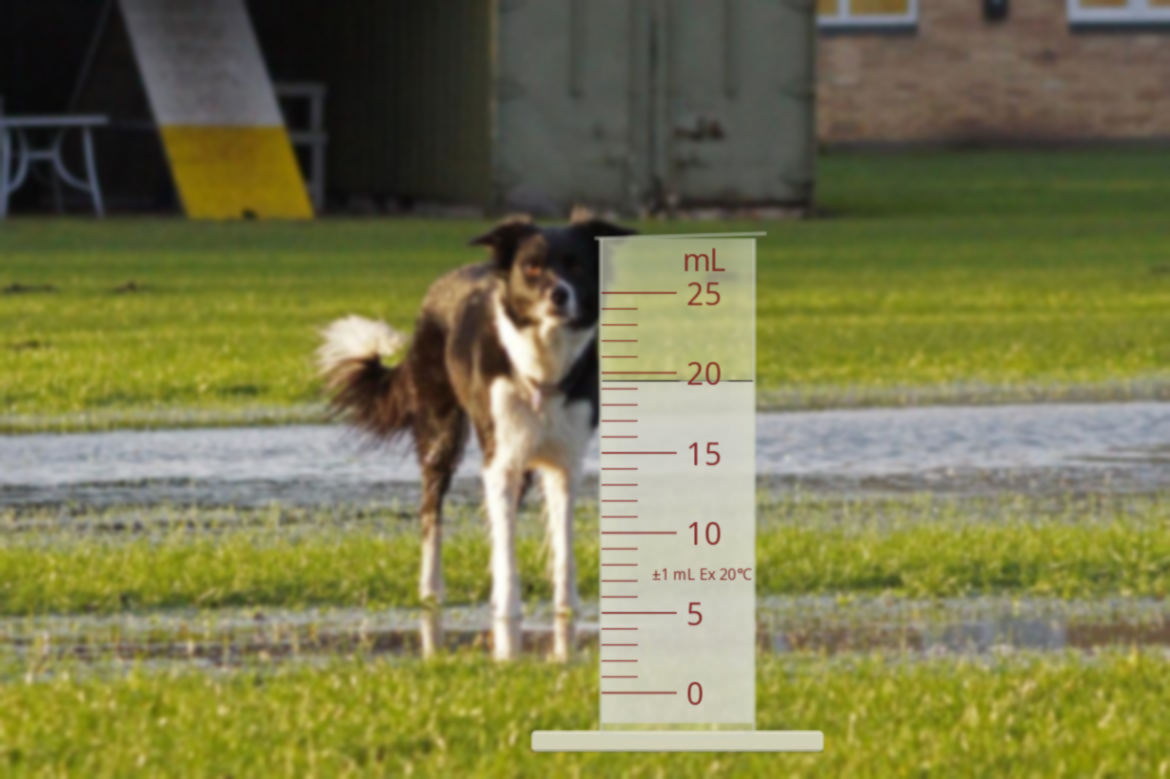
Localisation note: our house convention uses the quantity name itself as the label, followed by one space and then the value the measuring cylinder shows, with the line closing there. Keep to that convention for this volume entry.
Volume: 19.5 mL
